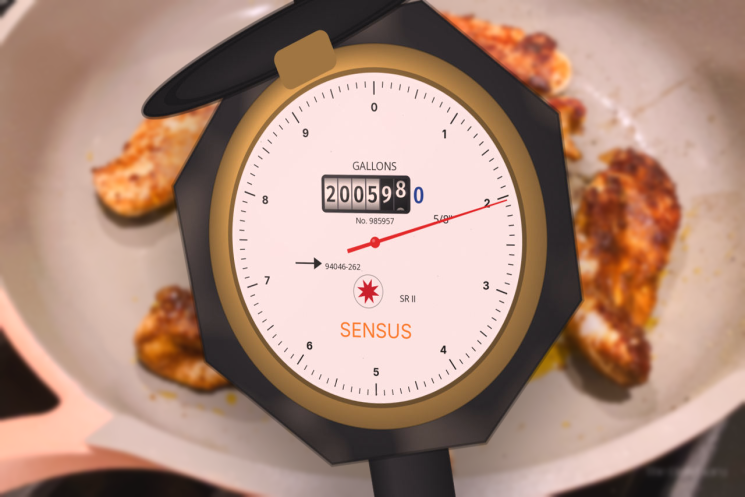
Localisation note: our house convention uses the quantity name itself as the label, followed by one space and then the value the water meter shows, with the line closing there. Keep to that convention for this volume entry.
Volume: 2005982.0 gal
